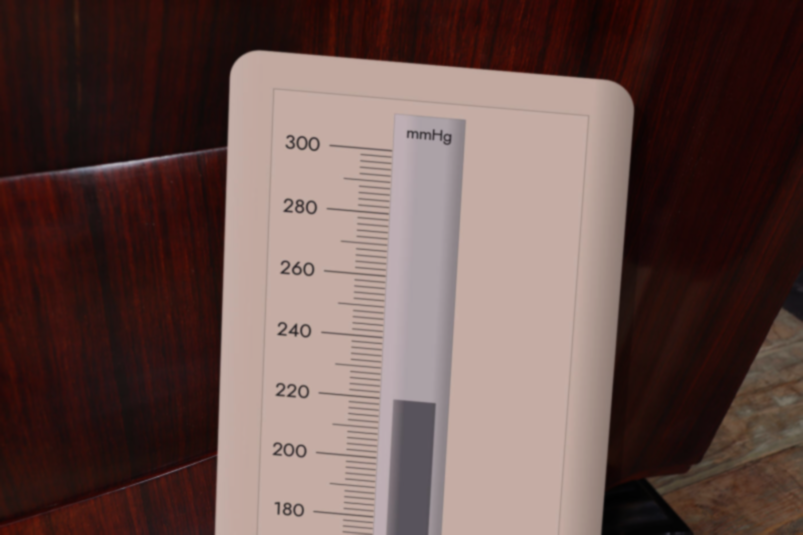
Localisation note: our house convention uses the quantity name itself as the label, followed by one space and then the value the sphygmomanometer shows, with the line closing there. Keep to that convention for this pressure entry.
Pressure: 220 mmHg
